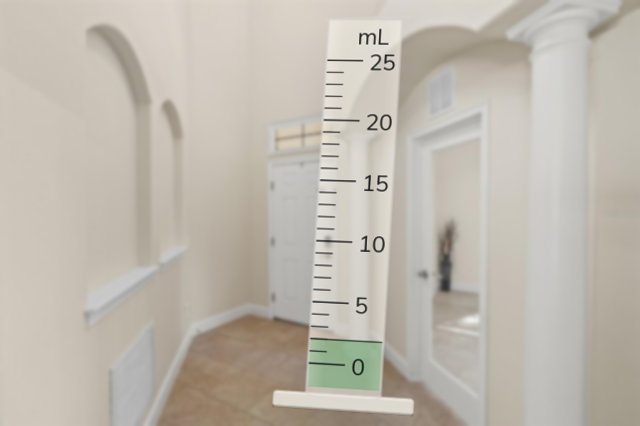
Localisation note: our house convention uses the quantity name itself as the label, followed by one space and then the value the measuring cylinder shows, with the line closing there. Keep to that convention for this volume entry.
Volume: 2 mL
